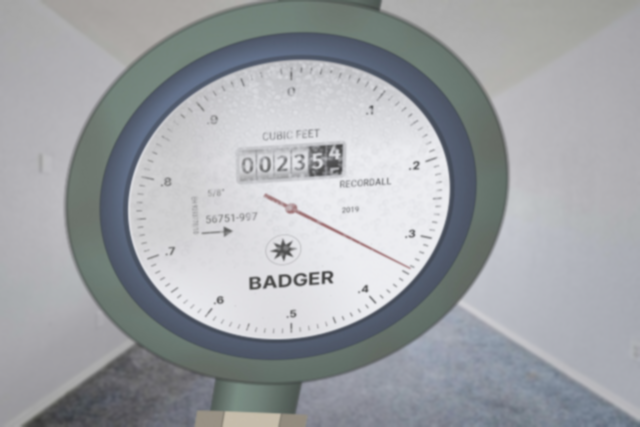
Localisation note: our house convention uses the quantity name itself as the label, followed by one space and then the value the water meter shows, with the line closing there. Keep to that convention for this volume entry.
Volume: 2354.34 ft³
